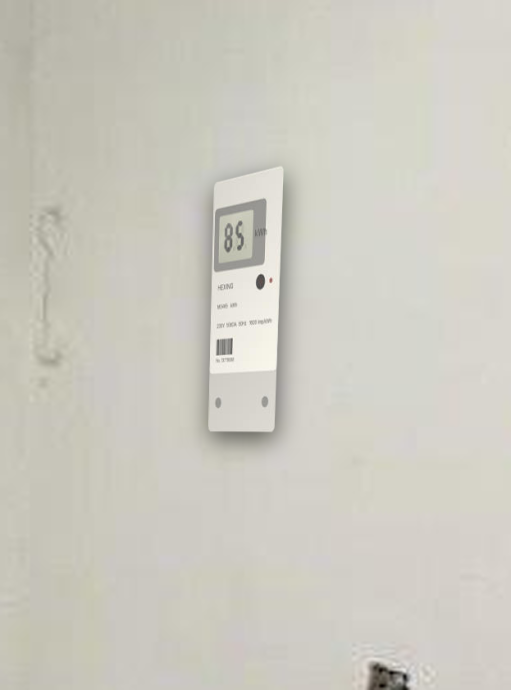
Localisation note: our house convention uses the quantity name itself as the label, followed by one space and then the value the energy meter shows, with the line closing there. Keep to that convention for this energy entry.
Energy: 85 kWh
